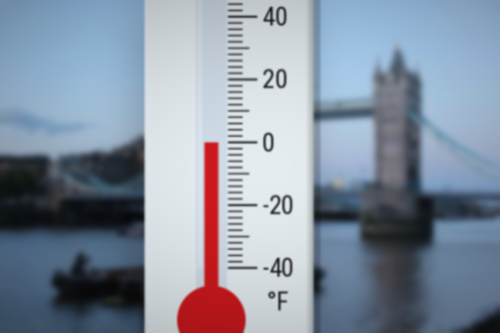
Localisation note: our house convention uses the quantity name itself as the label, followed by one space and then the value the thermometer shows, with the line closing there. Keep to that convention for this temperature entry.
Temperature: 0 °F
